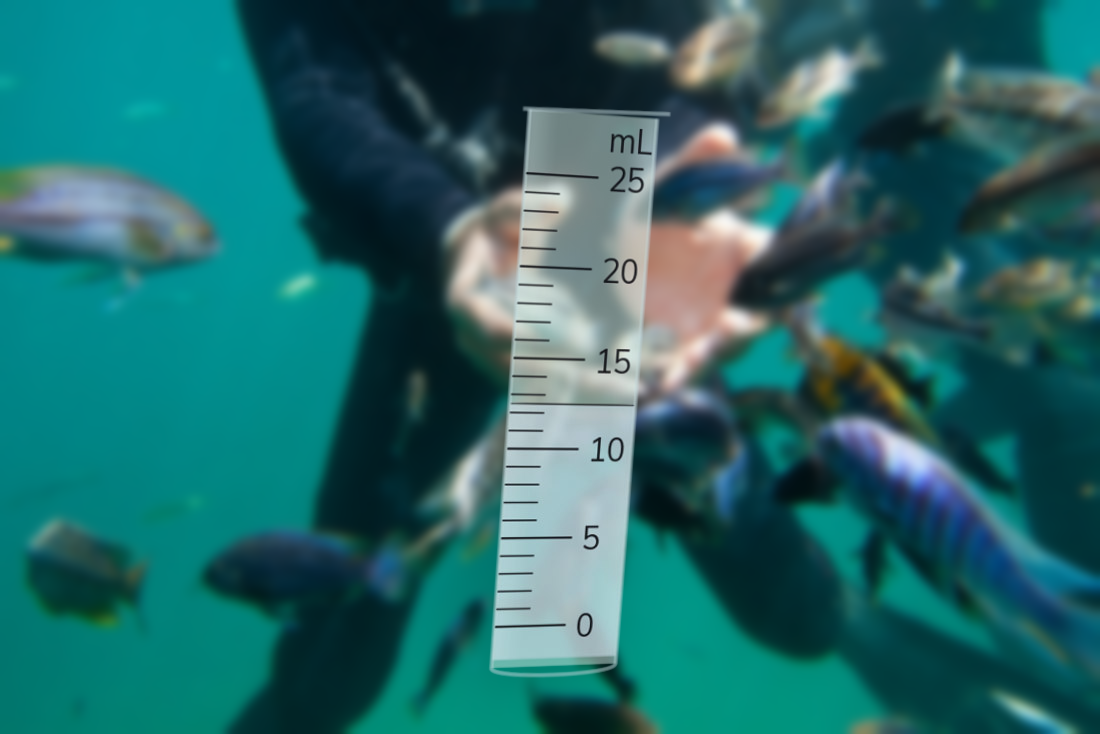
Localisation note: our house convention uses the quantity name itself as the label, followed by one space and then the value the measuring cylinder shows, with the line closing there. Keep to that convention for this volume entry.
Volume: 12.5 mL
